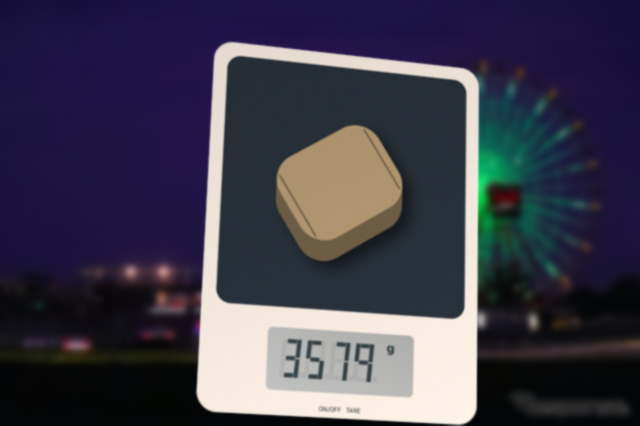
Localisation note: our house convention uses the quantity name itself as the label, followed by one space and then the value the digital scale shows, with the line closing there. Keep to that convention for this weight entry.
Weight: 3579 g
